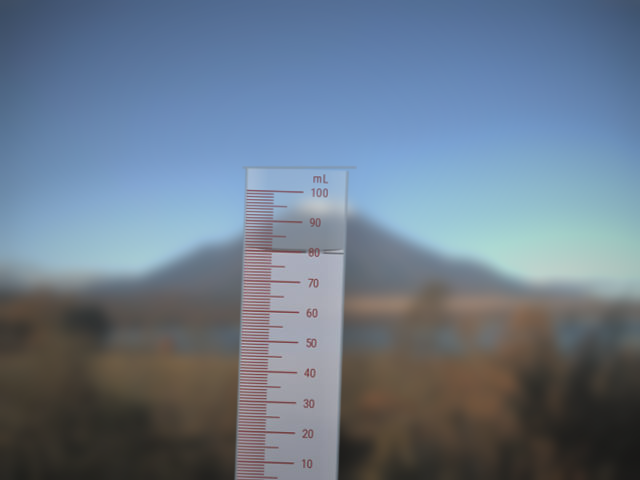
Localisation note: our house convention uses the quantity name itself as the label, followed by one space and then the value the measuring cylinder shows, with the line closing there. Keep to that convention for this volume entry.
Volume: 80 mL
